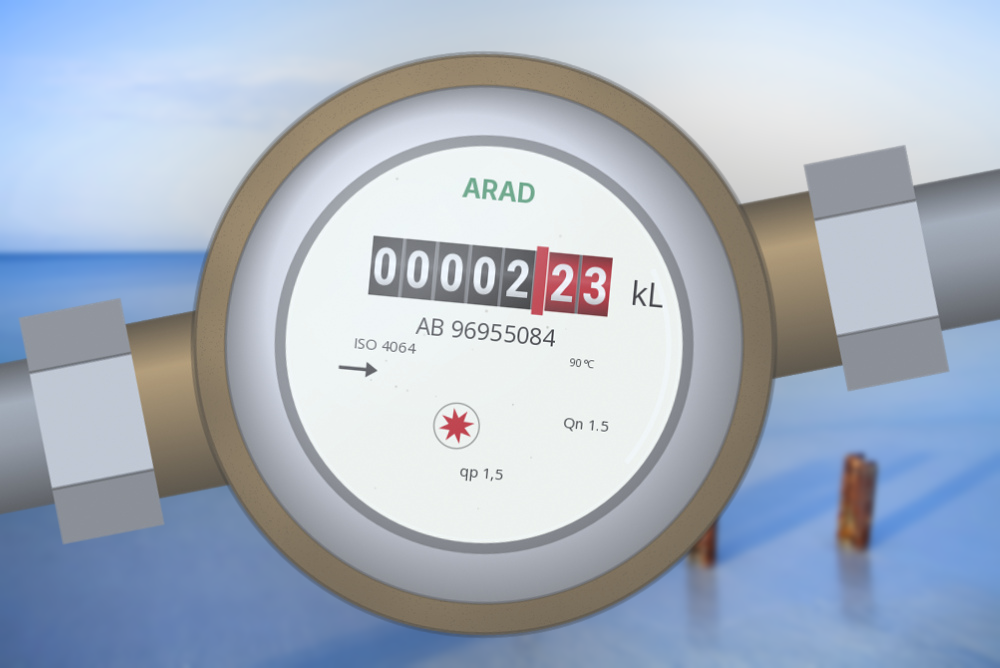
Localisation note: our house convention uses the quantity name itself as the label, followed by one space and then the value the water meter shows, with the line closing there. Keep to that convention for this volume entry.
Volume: 2.23 kL
